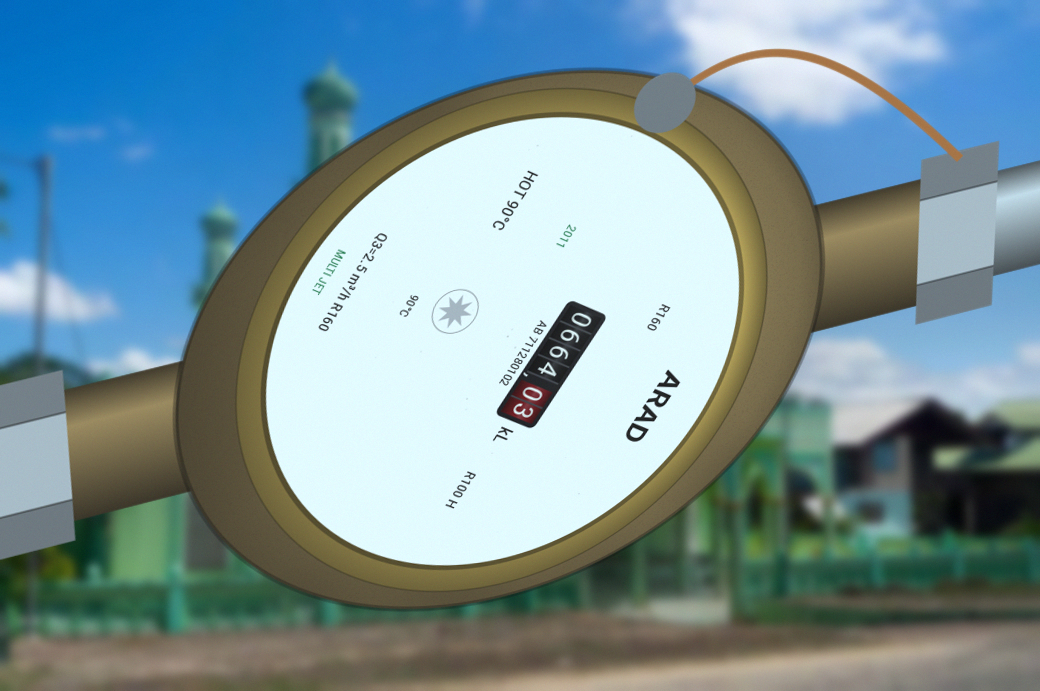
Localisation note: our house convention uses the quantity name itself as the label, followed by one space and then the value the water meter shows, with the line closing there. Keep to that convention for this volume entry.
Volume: 664.03 kL
